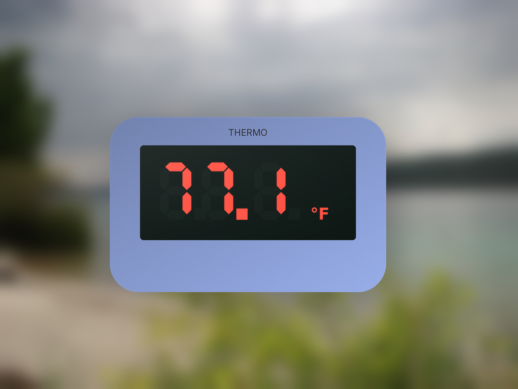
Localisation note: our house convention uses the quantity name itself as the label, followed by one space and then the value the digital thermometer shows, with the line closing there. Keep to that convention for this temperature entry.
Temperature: 77.1 °F
